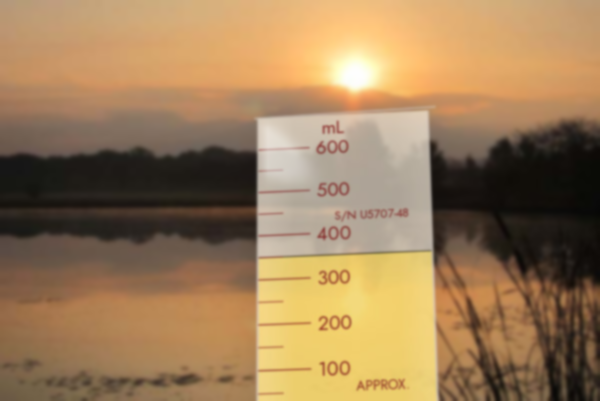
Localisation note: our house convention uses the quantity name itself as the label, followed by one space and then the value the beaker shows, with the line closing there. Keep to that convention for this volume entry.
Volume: 350 mL
